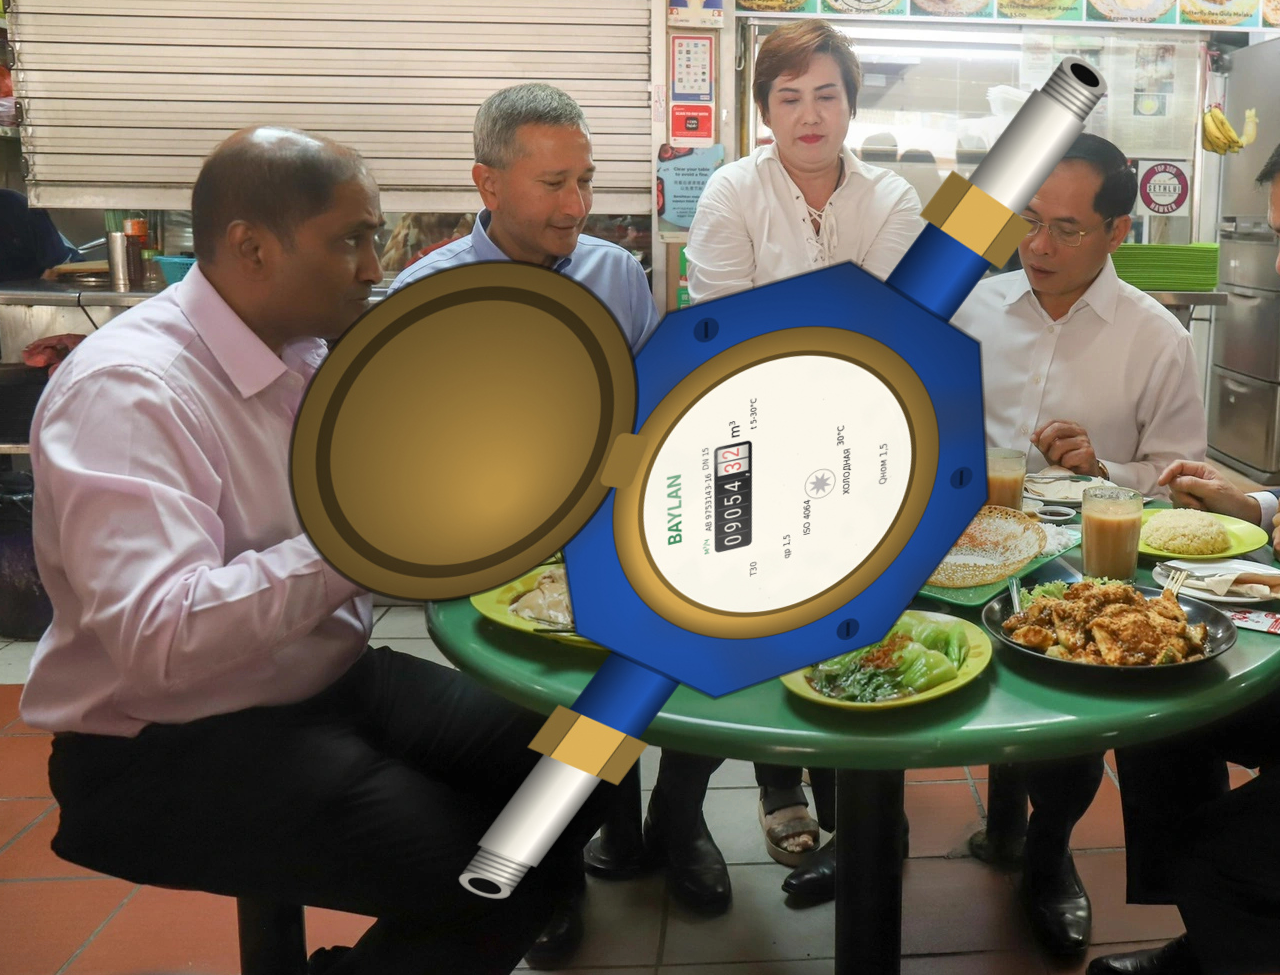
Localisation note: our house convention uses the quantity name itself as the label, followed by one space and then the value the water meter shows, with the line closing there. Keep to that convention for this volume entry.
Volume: 9054.32 m³
